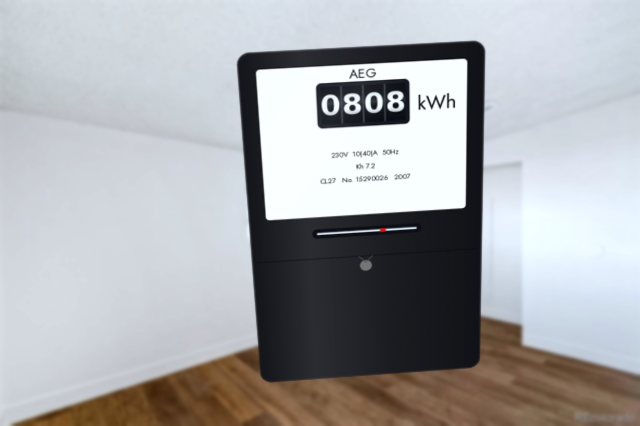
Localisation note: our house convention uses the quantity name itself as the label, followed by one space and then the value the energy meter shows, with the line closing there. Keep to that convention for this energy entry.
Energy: 808 kWh
